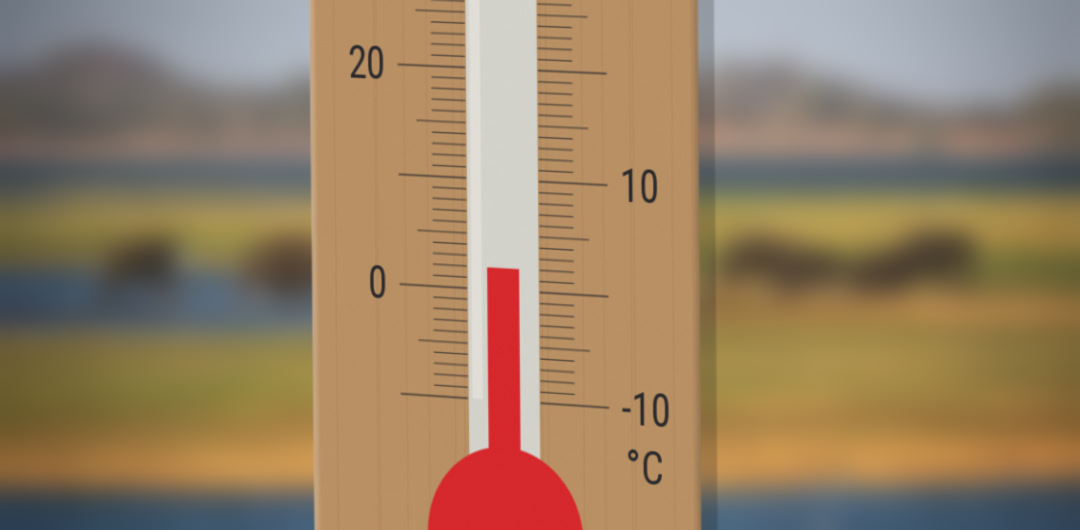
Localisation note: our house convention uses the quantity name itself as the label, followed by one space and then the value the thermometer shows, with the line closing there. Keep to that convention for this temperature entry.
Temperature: 2 °C
